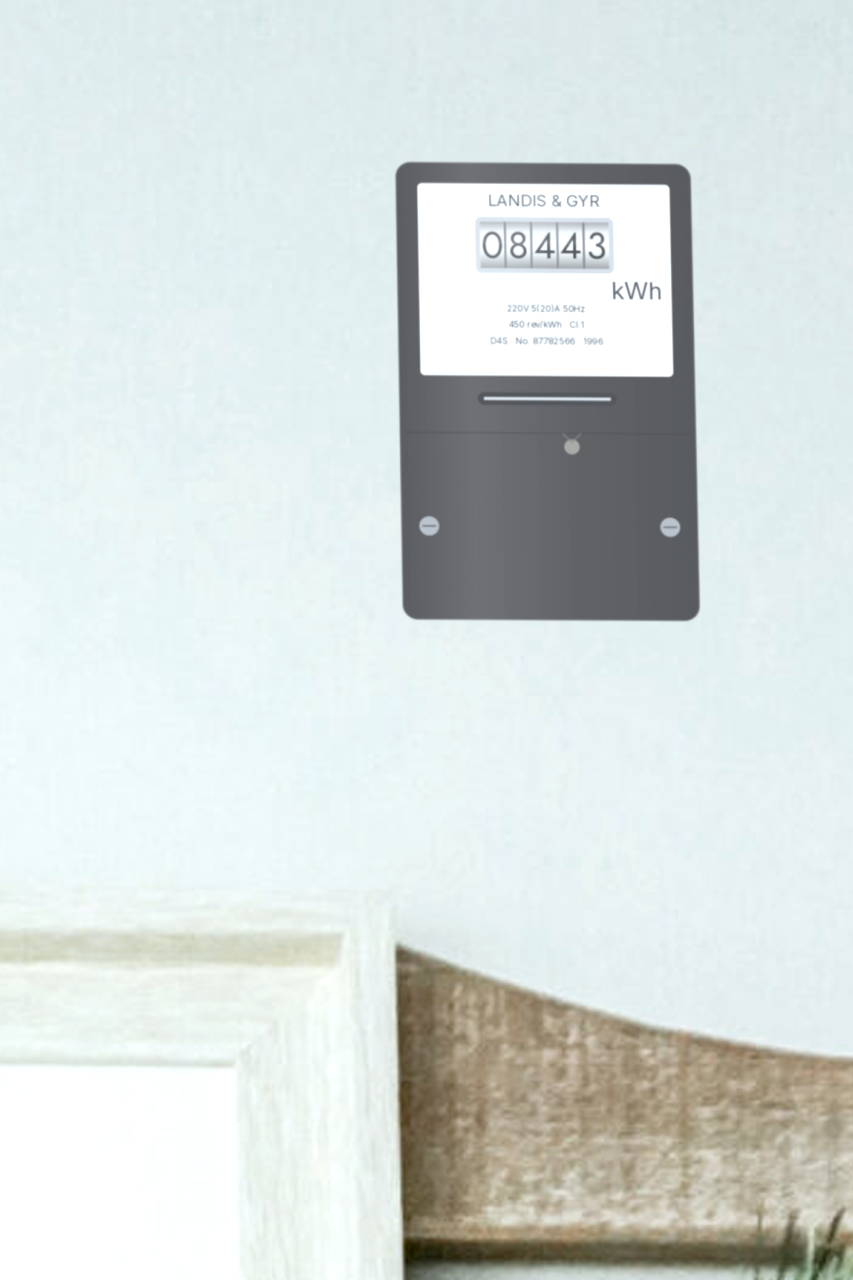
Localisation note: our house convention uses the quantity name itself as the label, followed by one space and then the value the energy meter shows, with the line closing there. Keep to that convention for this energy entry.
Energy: 8443 kWh
